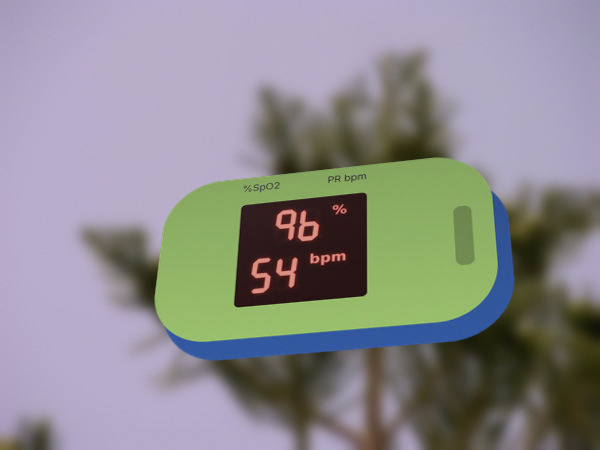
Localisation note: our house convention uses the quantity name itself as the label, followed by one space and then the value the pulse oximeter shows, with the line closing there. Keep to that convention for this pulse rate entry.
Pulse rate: 54 bpm
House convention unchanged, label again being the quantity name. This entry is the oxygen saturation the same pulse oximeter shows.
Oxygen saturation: 96 %
